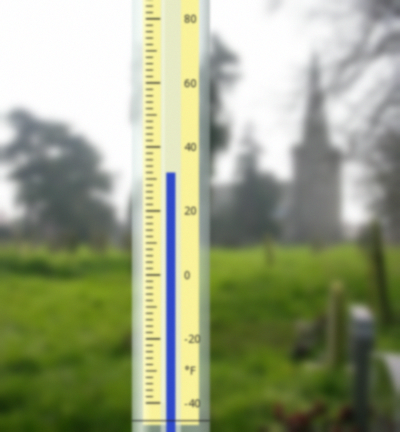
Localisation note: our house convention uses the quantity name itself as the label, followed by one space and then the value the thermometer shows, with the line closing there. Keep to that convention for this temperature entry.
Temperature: 32 °F
